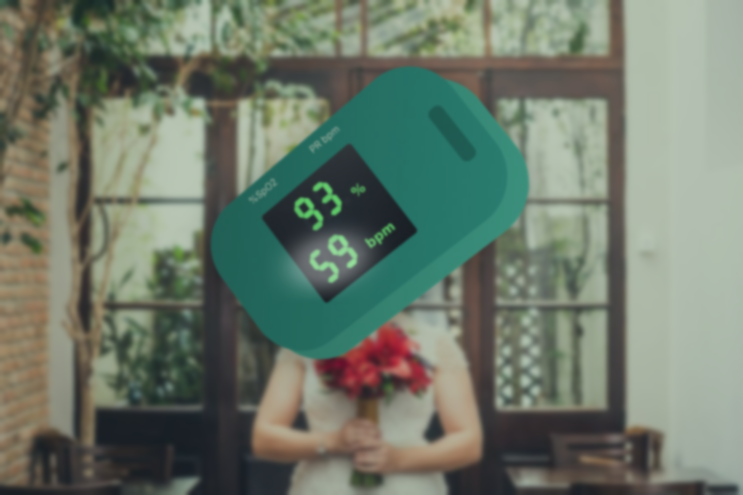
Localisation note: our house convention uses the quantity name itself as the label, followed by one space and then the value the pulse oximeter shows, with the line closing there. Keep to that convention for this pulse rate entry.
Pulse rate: 59 bpm
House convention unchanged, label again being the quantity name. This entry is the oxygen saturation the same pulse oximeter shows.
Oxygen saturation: 93 %
